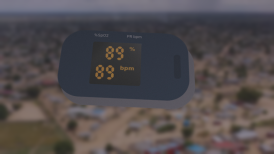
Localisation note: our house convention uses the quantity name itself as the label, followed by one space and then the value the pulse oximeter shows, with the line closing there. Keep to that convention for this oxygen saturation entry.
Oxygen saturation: 89 %
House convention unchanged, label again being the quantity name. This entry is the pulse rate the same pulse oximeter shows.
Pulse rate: 89 bpm
